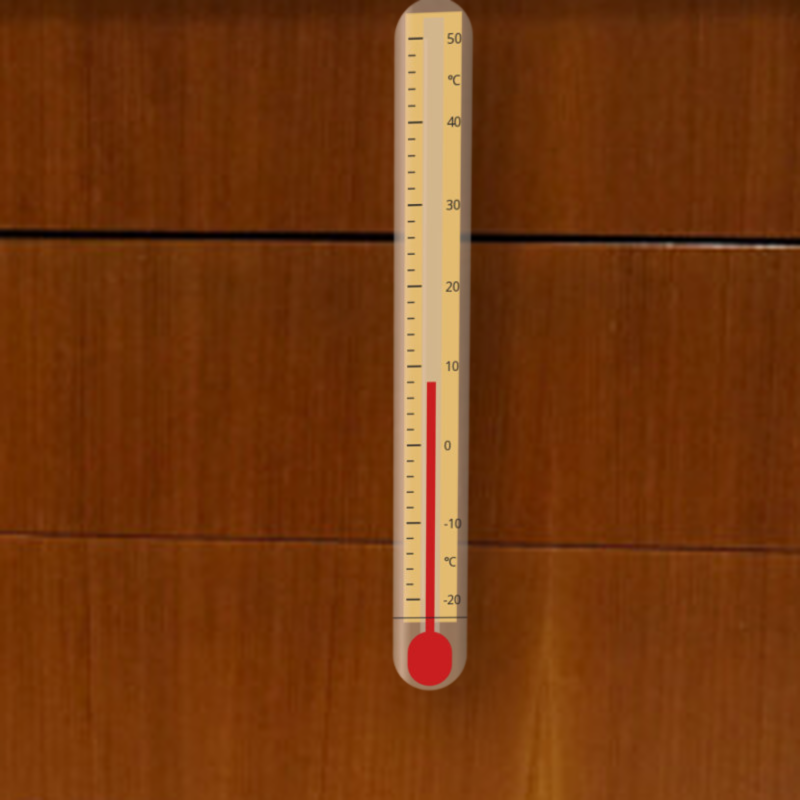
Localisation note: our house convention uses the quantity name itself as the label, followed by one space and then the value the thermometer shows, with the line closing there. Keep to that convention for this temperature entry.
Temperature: 8 °C
